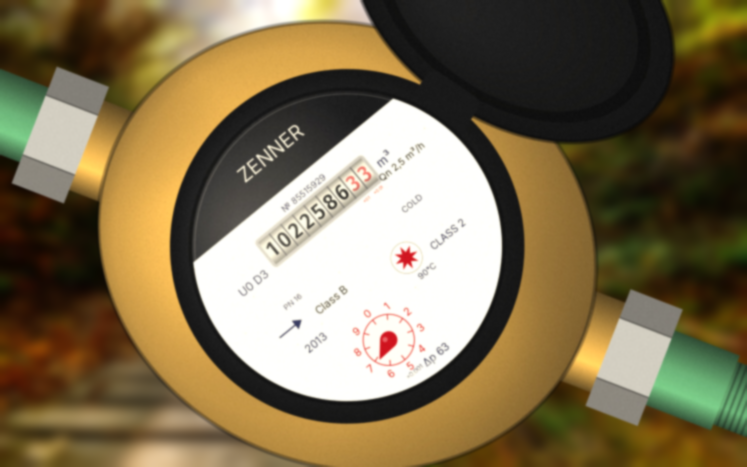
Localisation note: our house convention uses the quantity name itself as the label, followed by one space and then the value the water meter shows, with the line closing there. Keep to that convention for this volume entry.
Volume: 1022586.336 m³
